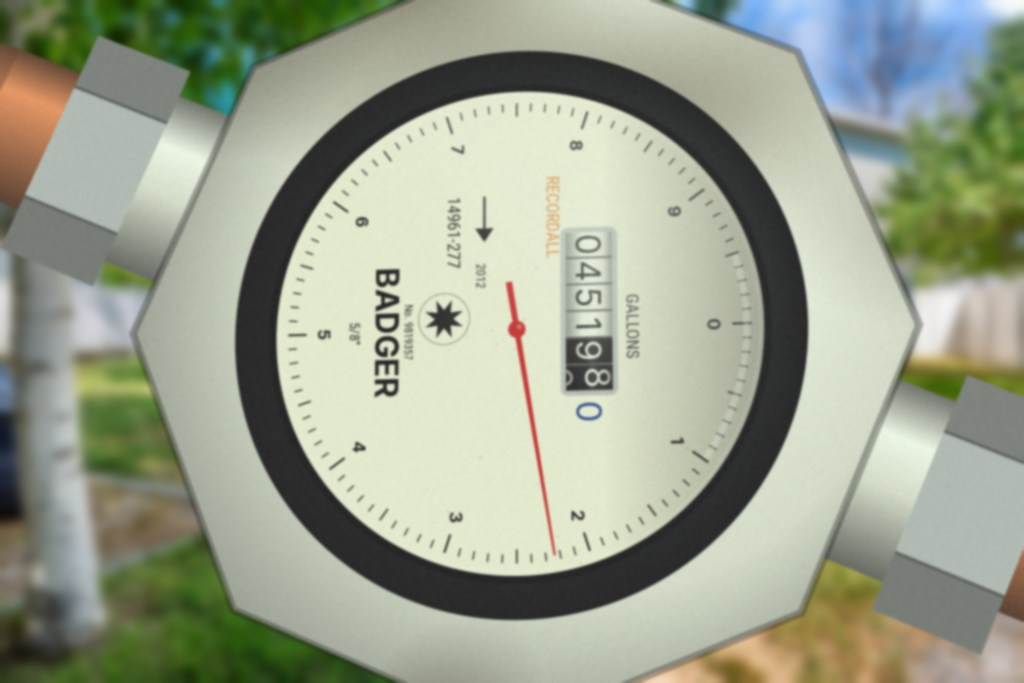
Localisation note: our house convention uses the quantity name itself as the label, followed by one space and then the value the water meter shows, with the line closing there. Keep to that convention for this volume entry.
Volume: 451982.2 gal
